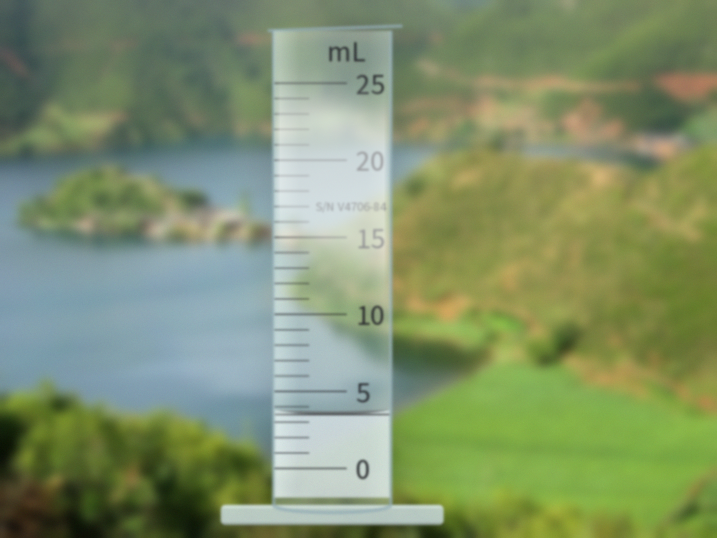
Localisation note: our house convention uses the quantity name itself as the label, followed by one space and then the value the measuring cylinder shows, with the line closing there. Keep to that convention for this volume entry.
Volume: 3.5 mL
